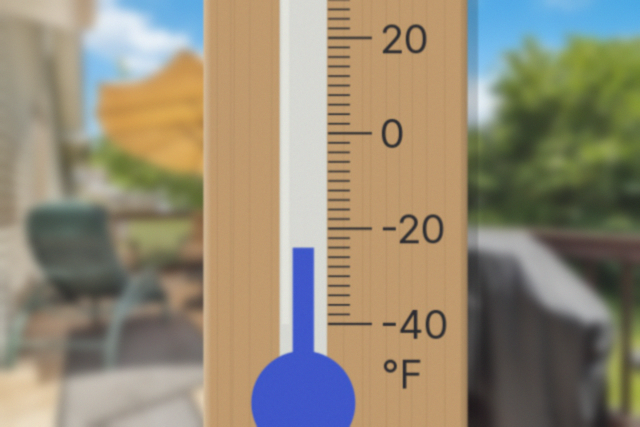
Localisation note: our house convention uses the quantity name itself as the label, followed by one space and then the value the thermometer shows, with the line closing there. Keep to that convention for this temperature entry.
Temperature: -24 °F
